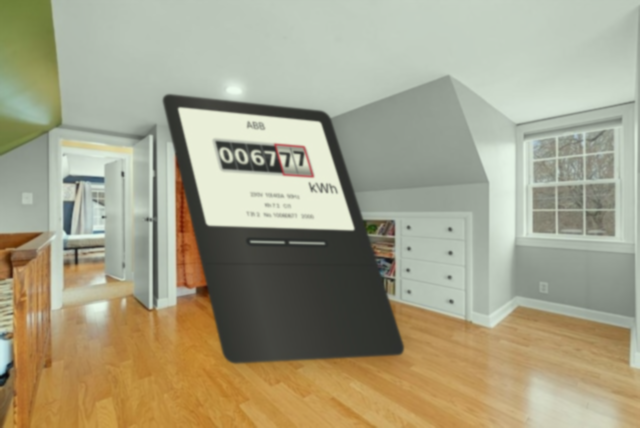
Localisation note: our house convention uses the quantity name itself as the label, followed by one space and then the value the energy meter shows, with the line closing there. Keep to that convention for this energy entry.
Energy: 67.77 kWh
